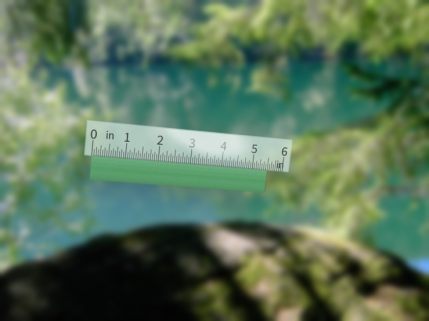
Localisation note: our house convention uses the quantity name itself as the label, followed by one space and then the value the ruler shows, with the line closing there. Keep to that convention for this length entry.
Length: 5.5 in
